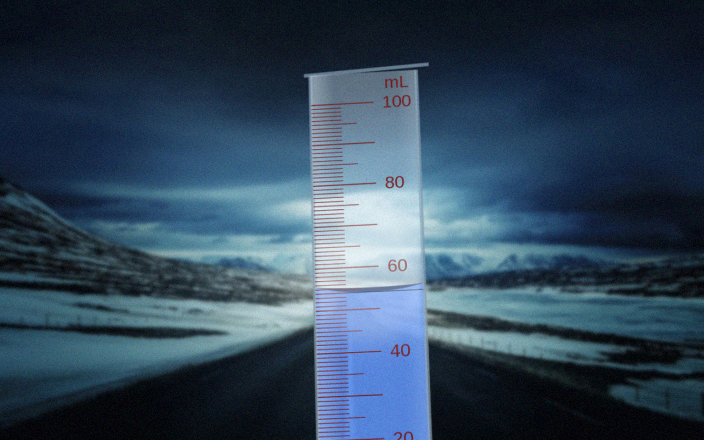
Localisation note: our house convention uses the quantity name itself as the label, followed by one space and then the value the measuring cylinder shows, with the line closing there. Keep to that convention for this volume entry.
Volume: 54 mL
